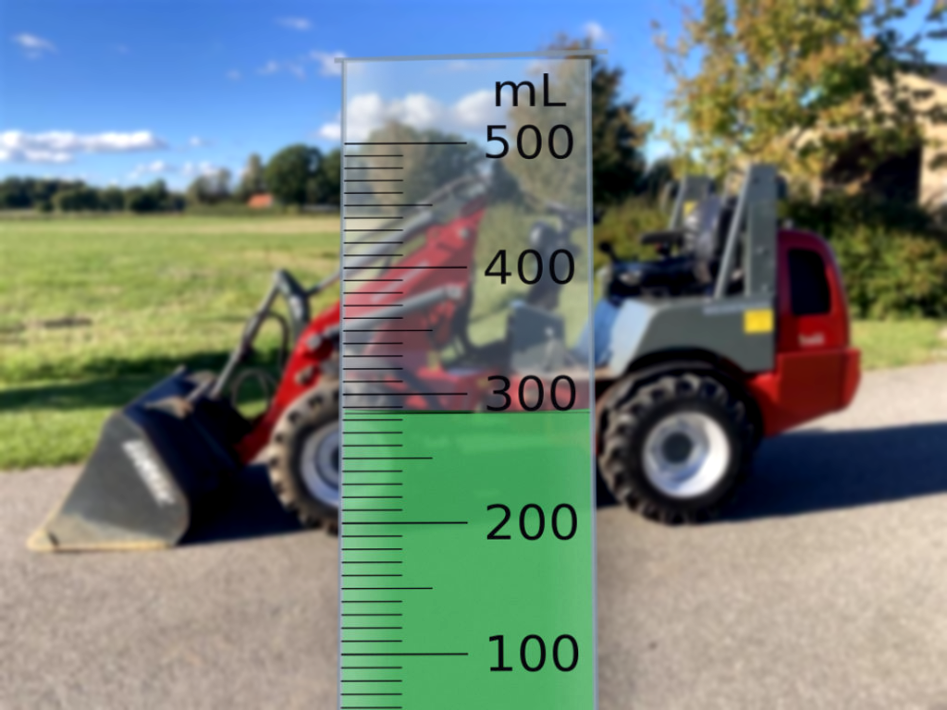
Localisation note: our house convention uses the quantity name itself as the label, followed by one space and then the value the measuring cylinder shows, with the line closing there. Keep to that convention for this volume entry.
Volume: 285 mL
